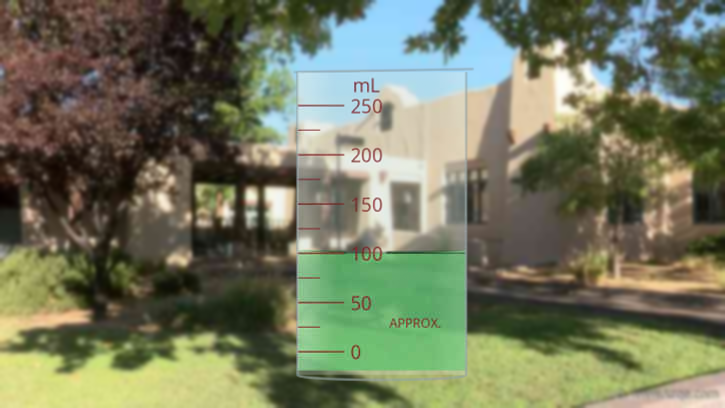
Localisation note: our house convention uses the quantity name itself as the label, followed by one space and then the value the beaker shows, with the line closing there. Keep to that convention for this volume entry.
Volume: 100 mL
